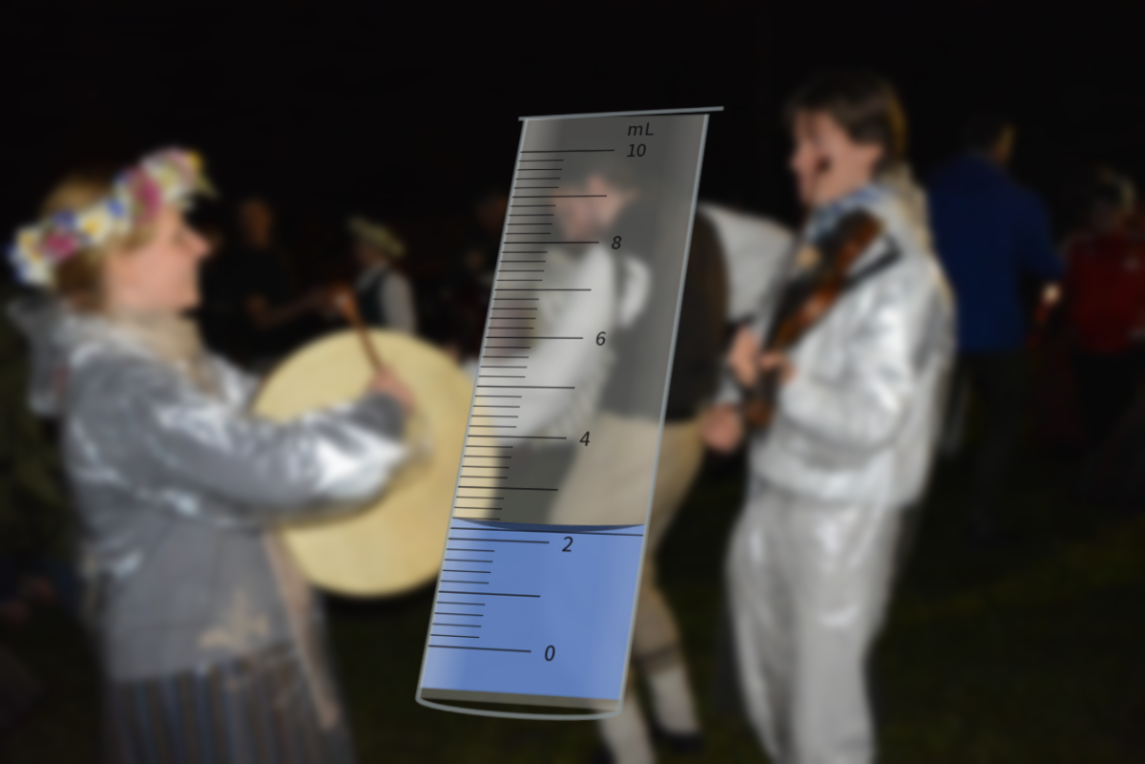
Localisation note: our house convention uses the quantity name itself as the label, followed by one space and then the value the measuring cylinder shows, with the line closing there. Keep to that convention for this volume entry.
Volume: 2.2 mL
